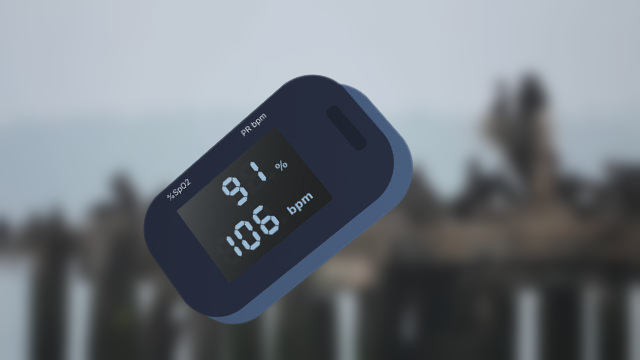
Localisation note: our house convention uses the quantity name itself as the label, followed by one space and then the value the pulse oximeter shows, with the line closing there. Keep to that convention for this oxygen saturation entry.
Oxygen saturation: 91 %
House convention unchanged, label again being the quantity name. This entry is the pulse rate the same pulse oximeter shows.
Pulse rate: 106 bpm
